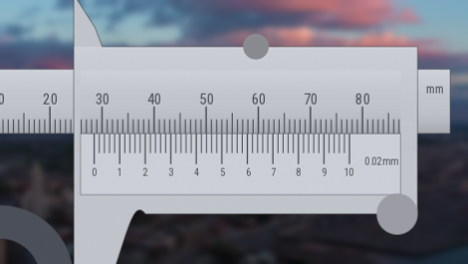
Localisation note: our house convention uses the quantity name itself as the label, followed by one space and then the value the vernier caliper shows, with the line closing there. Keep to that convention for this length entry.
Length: 28.5 mm
